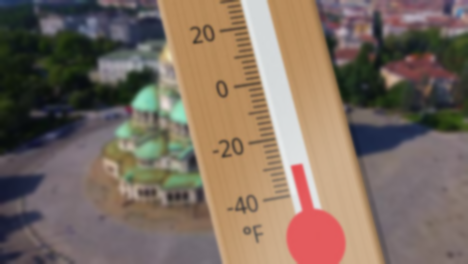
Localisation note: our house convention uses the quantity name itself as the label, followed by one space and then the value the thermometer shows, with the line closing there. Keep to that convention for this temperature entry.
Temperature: -30 °F
